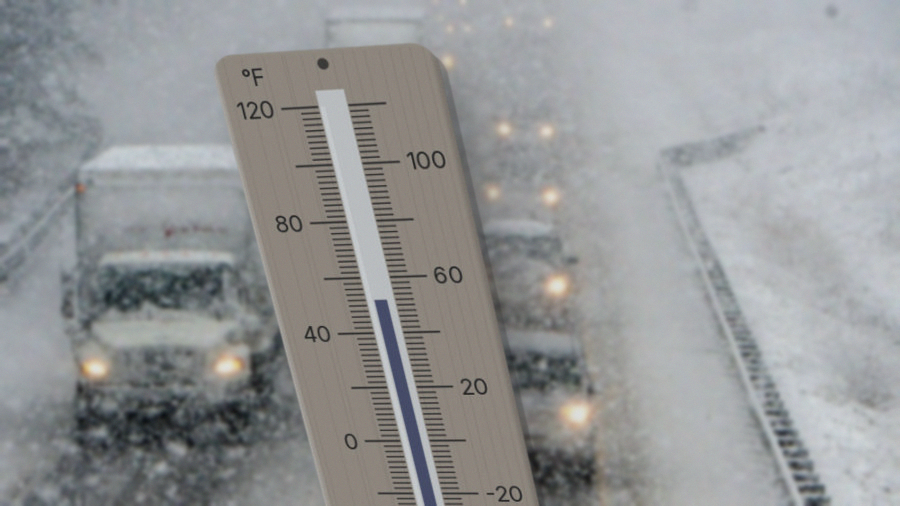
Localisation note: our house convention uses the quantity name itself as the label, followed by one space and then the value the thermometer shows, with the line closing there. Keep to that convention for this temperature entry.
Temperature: 52 °F
